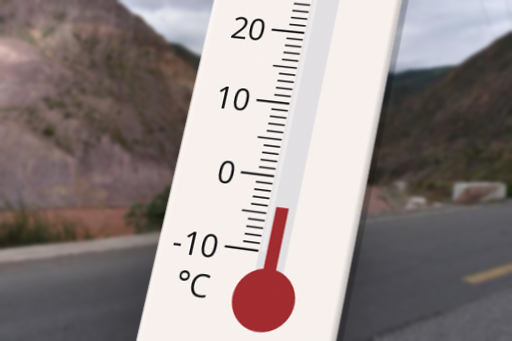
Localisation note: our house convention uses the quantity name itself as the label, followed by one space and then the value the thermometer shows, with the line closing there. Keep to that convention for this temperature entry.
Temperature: -4 °C
